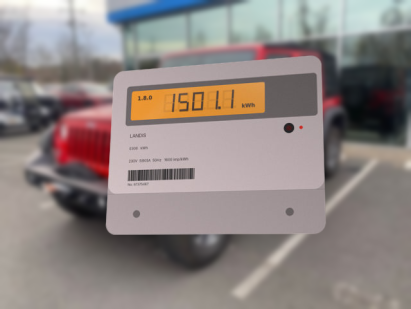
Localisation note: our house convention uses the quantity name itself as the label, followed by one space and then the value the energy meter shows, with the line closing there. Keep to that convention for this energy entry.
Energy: 1501.1 kWh
